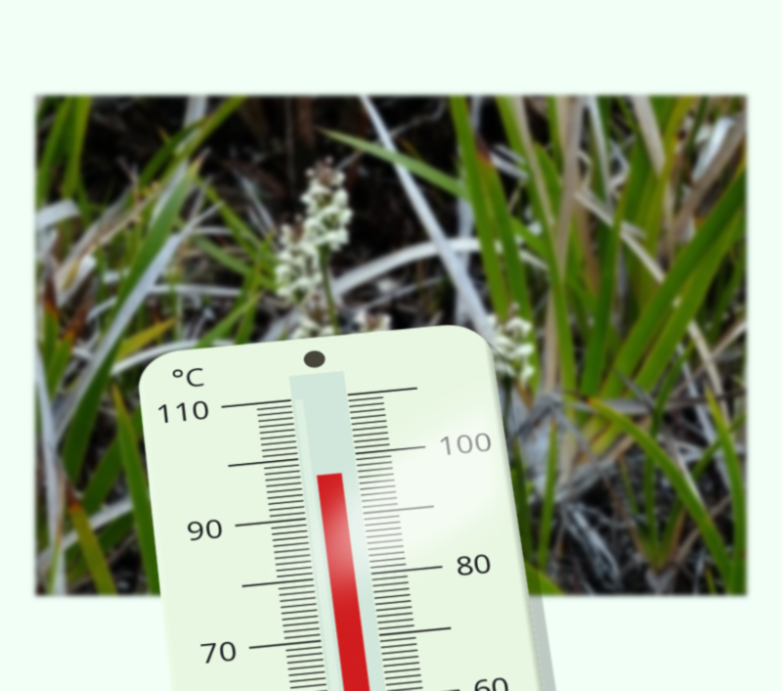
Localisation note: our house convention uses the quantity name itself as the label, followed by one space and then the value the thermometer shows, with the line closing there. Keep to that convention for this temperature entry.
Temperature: 97 °C
